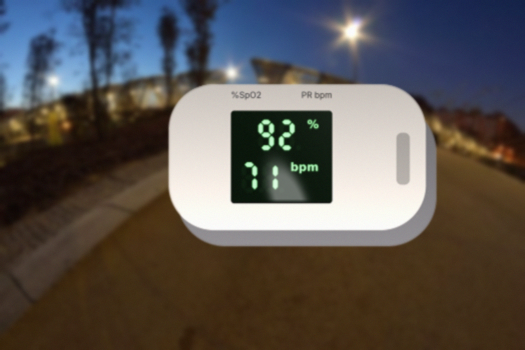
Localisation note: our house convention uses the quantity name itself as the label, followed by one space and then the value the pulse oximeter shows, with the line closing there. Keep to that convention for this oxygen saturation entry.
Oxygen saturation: 92 %
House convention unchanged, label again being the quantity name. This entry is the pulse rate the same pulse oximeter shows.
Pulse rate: 71 bpm
